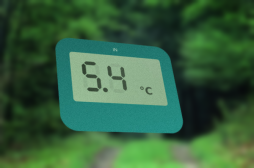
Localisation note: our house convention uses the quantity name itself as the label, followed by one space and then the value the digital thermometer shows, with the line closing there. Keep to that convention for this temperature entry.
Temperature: 5.4 °C
